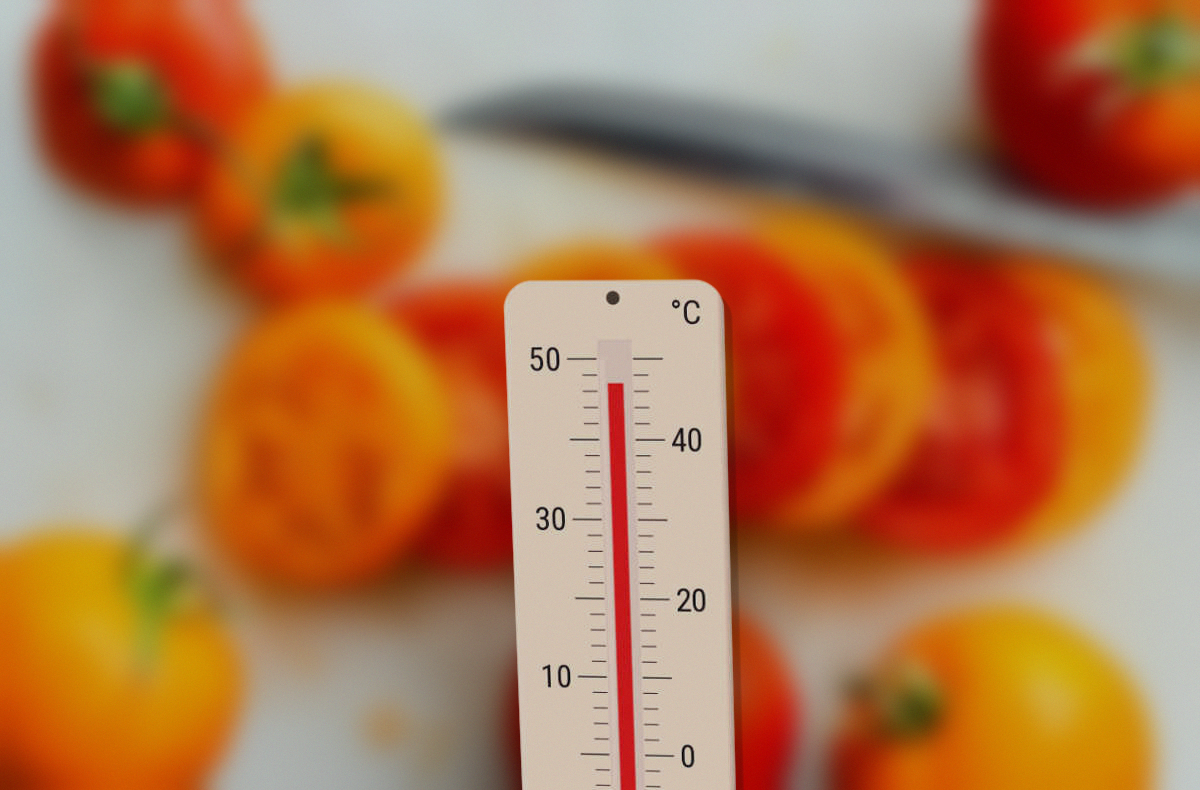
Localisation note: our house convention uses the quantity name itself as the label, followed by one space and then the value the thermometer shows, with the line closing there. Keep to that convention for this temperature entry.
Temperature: 47 °C
